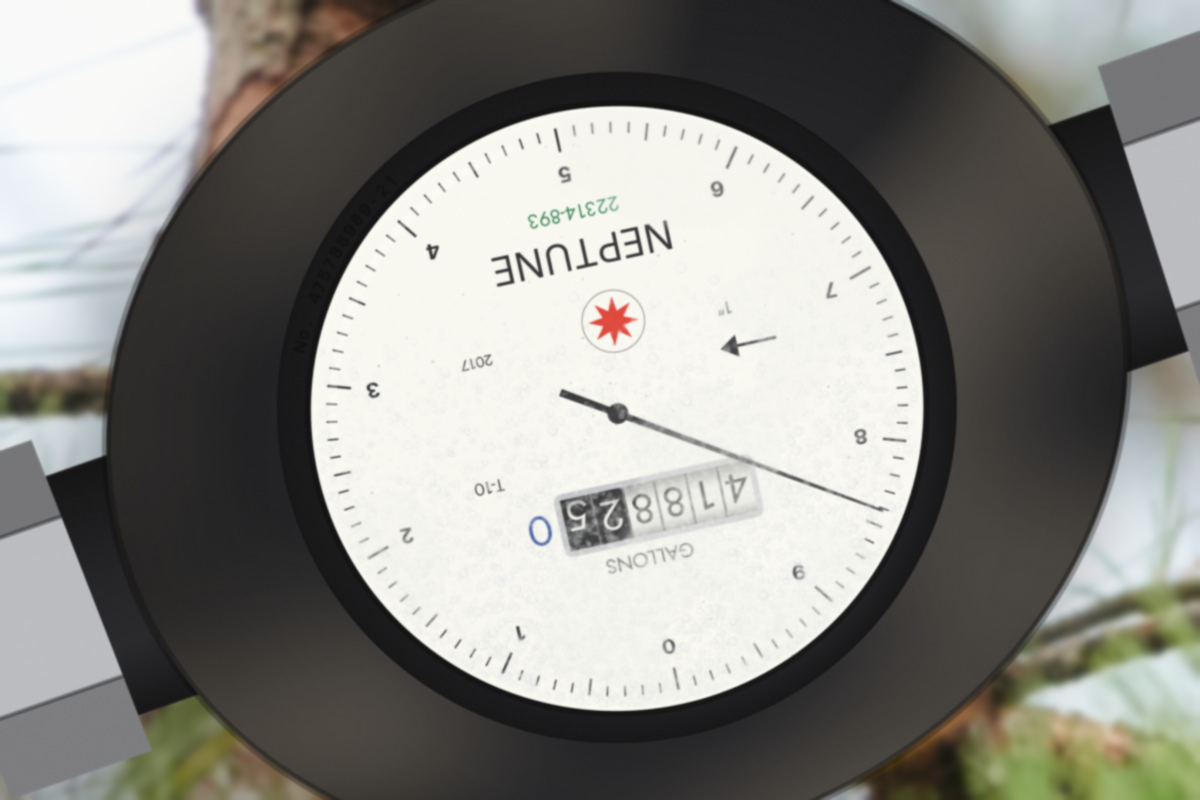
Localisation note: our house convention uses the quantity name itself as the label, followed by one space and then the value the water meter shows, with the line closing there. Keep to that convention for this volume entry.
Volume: 4188248.4 gal
